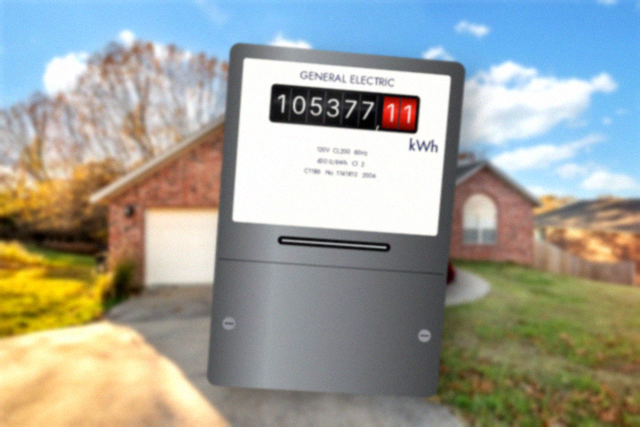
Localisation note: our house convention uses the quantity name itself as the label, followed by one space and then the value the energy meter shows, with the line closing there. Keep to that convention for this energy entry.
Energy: 105377.11 kWh
